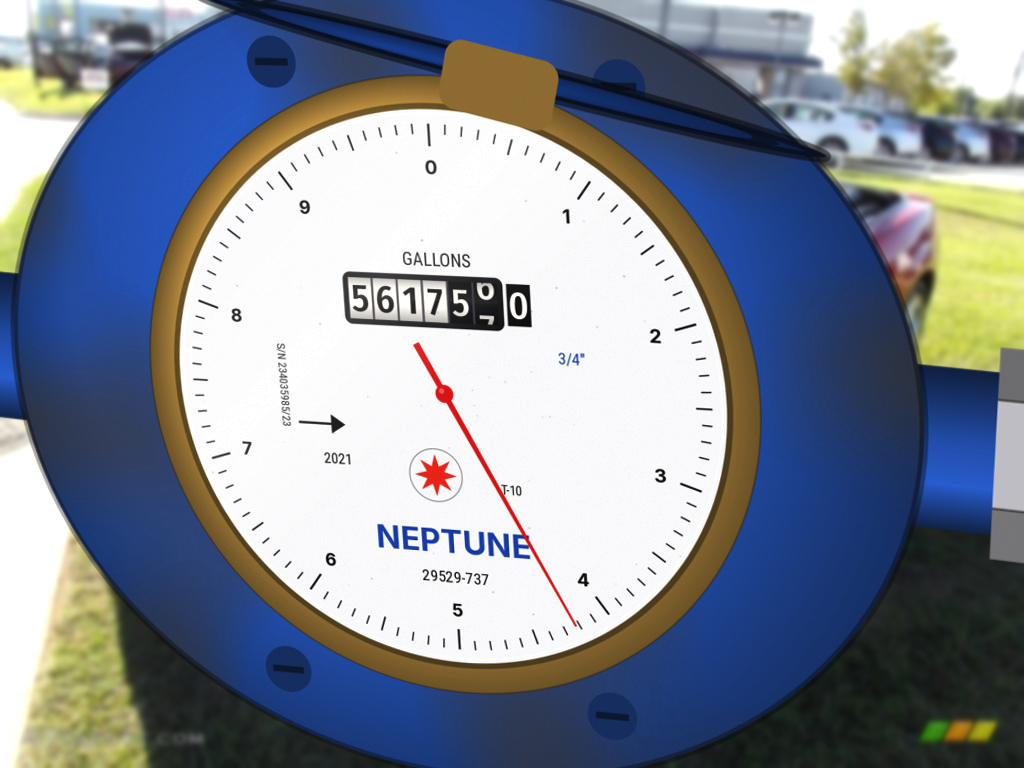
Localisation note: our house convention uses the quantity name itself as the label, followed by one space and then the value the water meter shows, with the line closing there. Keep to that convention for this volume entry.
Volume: 5617564.2 gal
